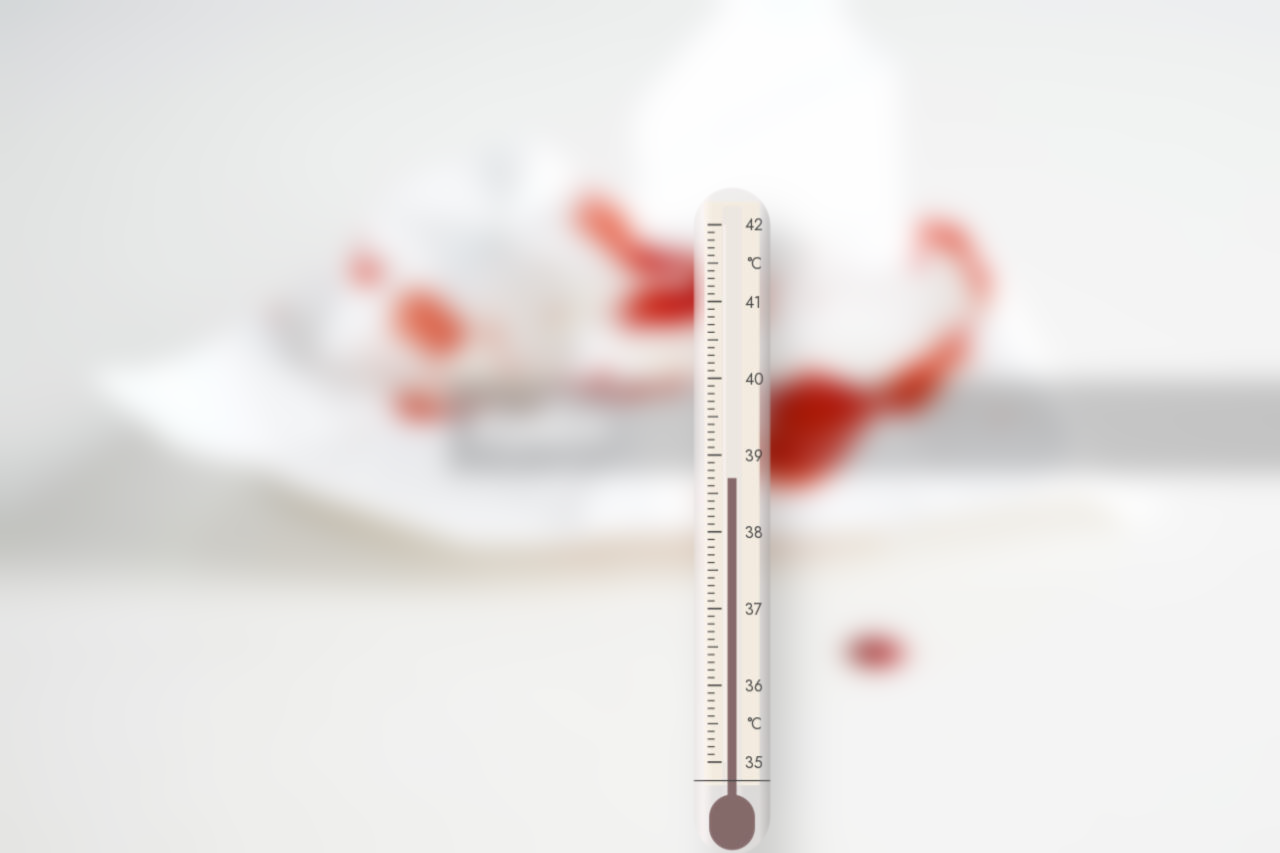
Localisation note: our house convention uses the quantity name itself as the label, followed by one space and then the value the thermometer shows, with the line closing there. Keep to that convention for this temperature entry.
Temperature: 38.7 °C
